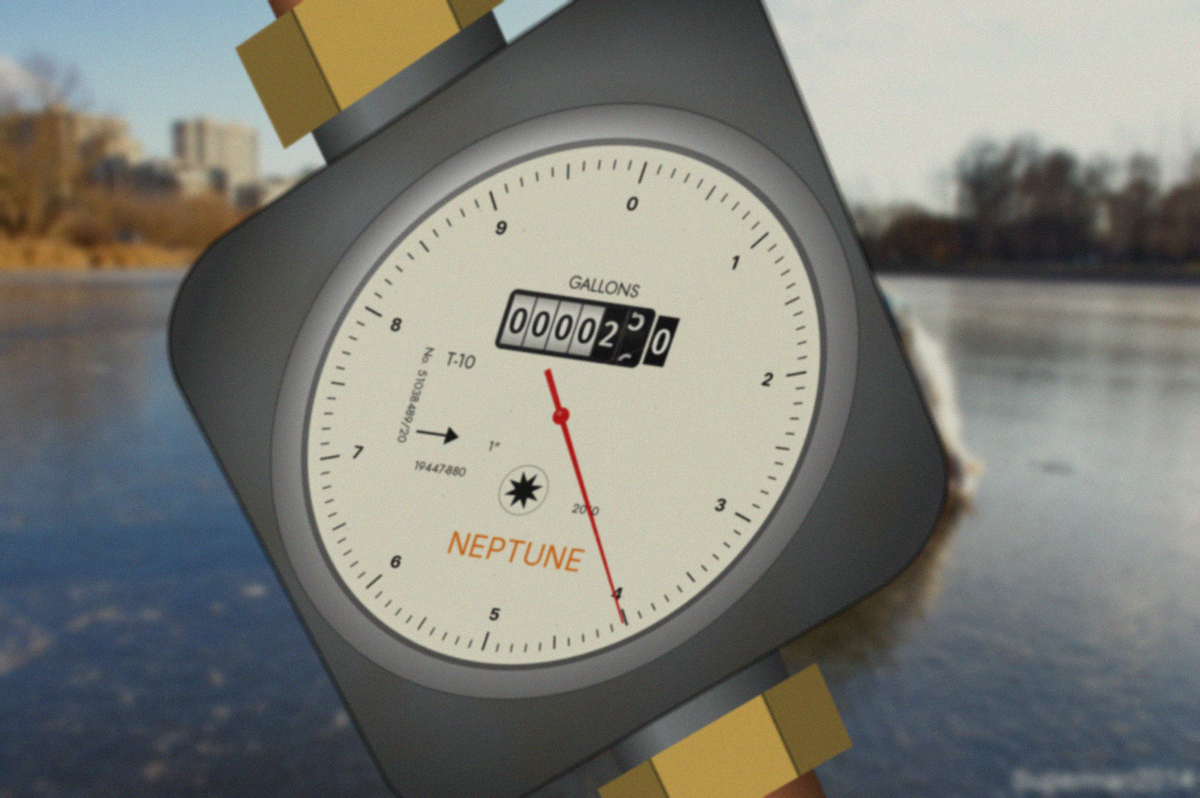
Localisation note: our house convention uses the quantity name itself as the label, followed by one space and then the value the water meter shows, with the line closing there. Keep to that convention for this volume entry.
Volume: 254.0 gal
